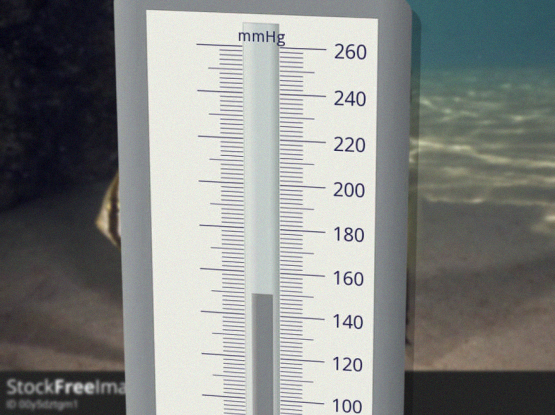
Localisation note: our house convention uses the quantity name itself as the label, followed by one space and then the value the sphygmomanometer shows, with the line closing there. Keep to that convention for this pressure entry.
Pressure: 150 mmHg
